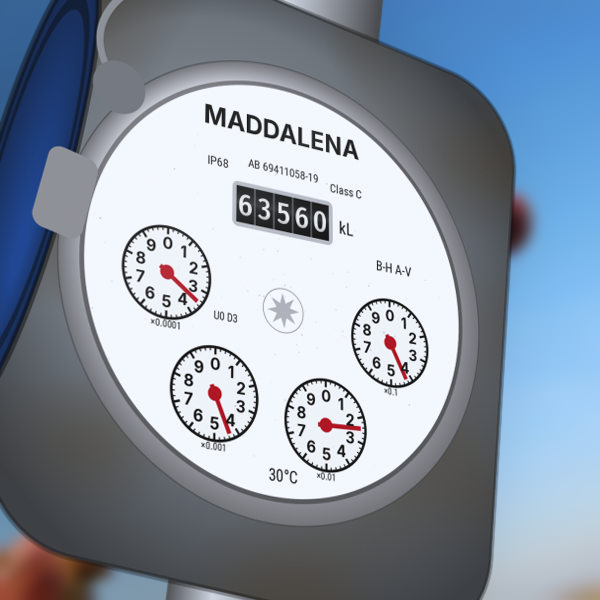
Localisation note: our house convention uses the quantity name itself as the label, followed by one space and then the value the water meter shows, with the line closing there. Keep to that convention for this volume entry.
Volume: 63560.4243 kL
